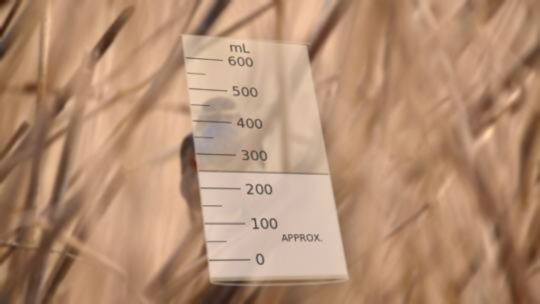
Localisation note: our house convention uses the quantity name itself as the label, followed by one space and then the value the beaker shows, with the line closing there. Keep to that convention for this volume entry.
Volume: 250 mL
